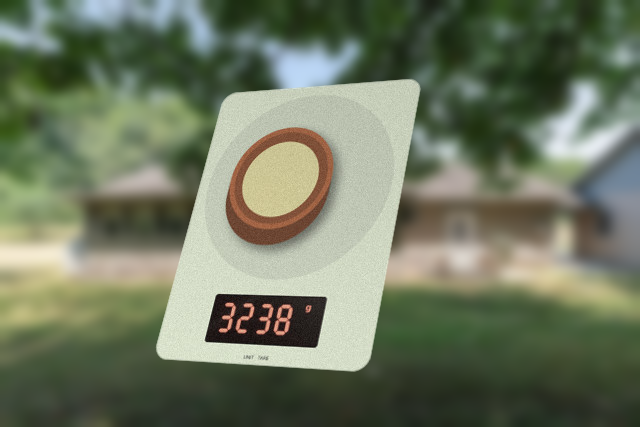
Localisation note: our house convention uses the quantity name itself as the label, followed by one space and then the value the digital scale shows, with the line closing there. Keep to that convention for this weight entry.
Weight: 3238 g
